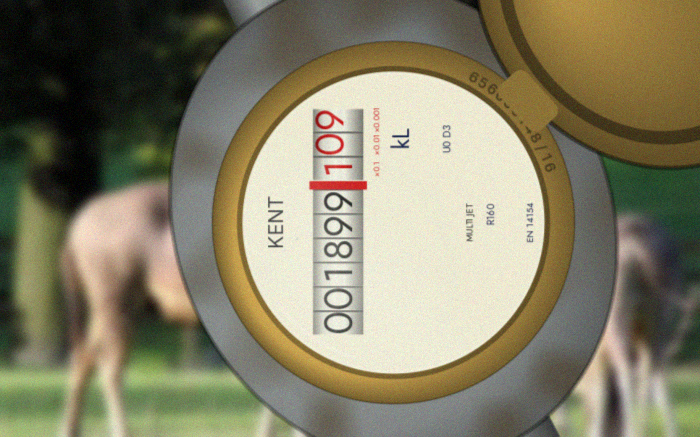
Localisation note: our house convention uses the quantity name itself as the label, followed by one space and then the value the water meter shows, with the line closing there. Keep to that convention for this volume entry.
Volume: 1899.109 kL
